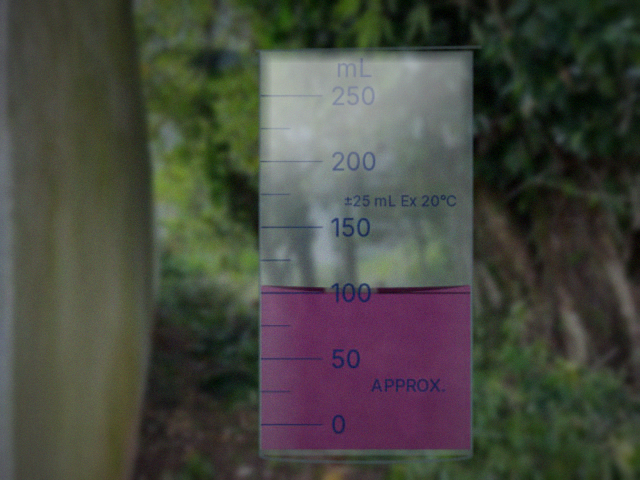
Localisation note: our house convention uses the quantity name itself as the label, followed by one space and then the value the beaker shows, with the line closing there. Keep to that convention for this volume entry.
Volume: 100 mL
